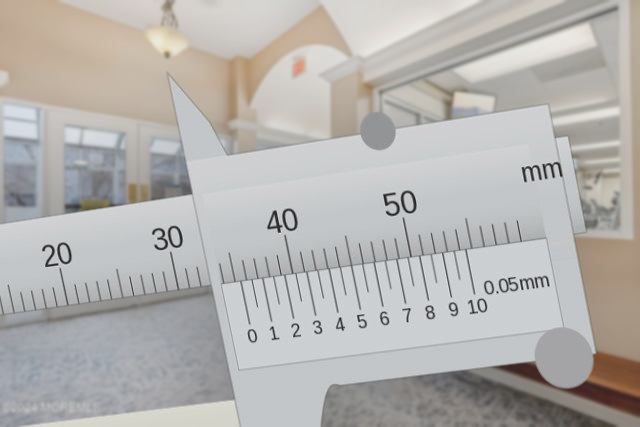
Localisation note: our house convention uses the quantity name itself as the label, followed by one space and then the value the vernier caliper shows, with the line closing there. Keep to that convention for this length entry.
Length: 35.5 mm
